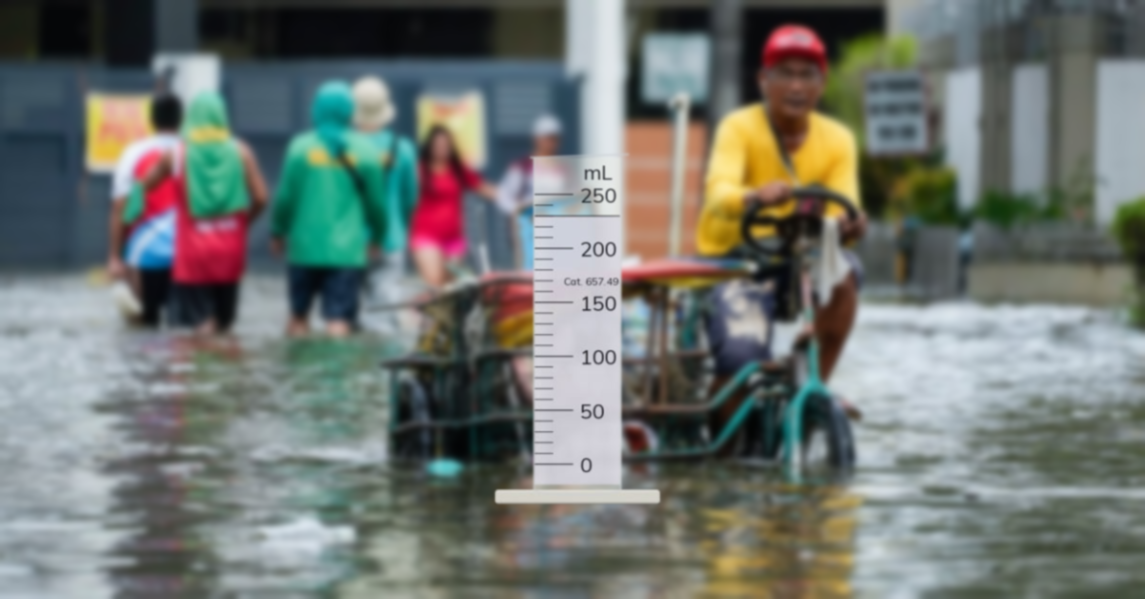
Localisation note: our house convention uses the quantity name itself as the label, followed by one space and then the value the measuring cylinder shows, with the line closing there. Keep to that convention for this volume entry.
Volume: 230 mL
